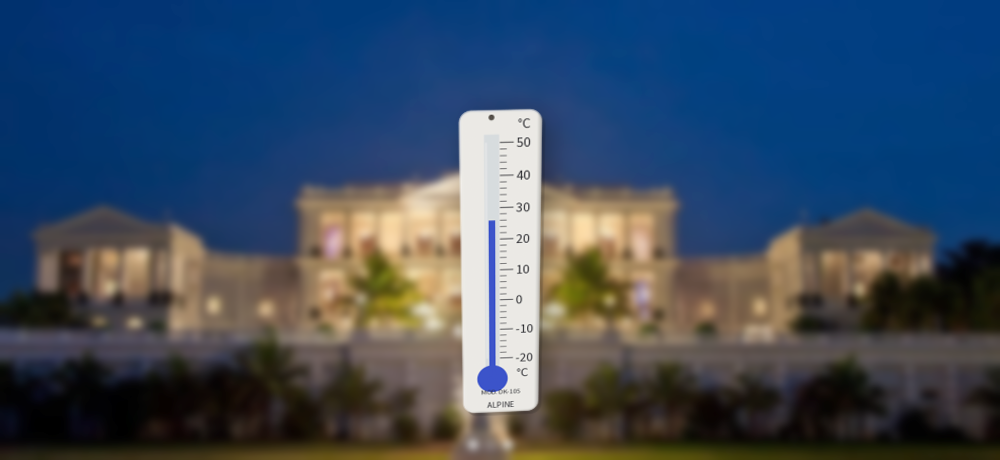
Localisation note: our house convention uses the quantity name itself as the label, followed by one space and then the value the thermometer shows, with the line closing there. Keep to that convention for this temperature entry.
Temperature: 26 °C
